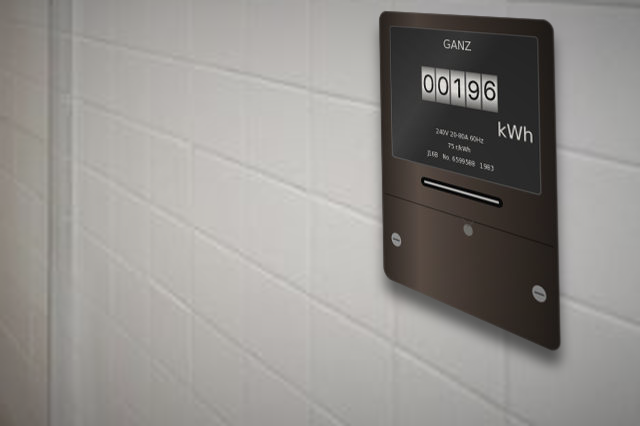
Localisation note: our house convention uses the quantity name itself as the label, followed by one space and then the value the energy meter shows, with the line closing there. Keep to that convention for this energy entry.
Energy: 196 kWh
